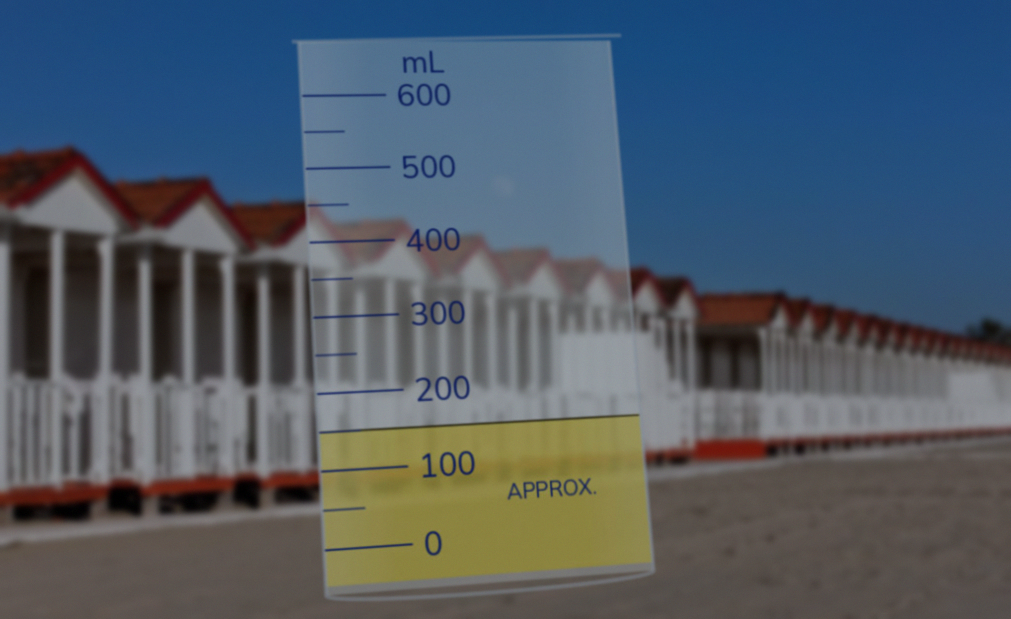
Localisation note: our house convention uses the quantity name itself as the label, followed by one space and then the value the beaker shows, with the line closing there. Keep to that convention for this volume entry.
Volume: 150 mL
